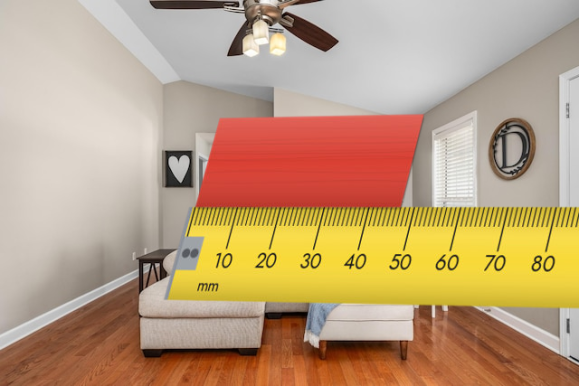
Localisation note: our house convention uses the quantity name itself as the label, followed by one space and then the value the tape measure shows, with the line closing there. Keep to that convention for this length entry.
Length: 47 mm
